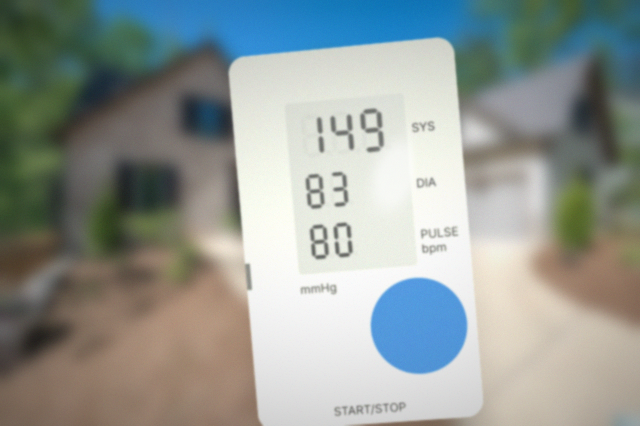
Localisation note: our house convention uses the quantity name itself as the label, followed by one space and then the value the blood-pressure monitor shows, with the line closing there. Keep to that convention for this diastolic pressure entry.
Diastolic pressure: 83 mmHg
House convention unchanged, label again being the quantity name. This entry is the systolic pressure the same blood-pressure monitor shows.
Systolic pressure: 149 mmHg
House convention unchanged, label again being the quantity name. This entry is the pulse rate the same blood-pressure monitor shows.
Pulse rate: 80 bpm
